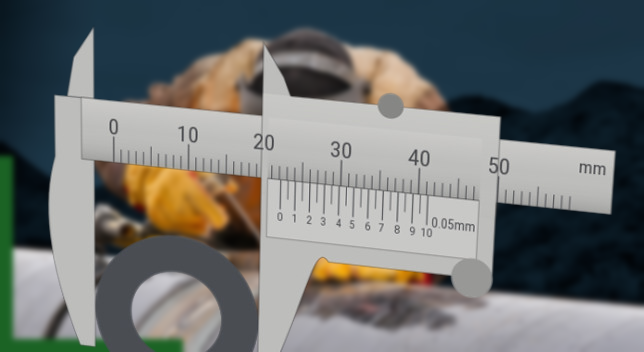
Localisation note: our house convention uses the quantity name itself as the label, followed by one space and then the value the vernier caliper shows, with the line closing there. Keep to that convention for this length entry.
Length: 22.2 mm
